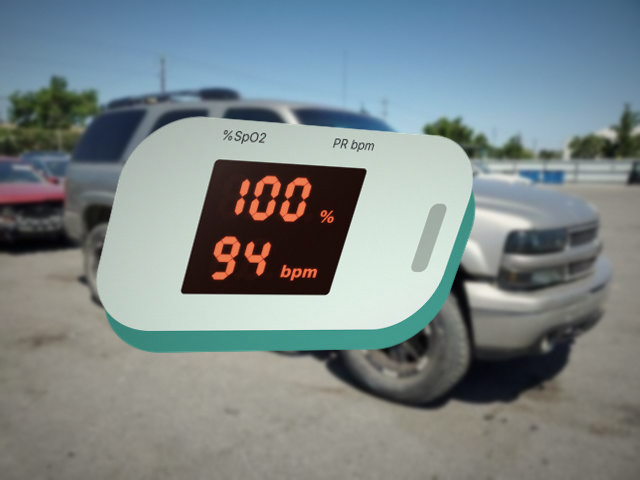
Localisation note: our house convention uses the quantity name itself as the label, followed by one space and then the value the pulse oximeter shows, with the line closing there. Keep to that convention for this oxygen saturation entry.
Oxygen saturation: 100 %
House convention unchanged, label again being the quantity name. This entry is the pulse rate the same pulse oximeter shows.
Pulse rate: 94 bpm
